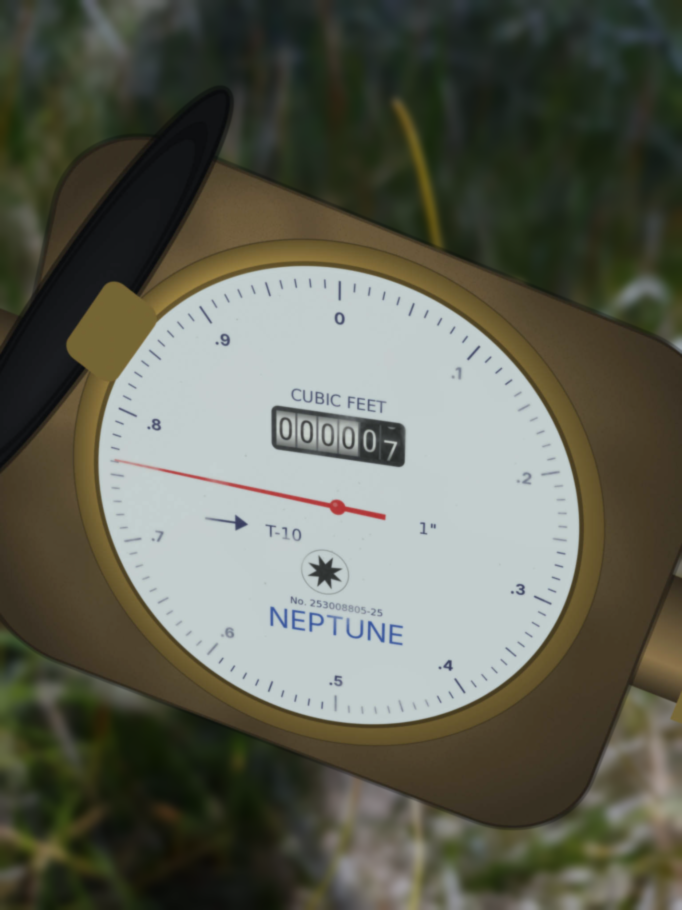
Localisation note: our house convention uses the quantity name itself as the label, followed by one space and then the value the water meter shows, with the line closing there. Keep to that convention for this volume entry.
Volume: 6.76 ft³
